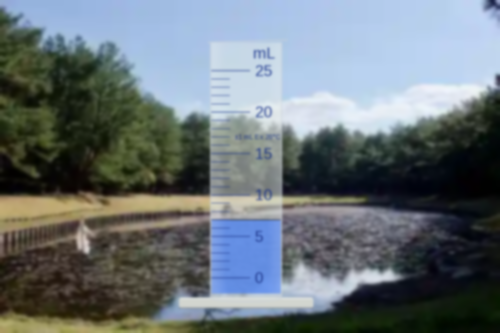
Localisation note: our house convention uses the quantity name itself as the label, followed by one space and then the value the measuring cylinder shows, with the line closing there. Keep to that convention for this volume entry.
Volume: 7 mL
